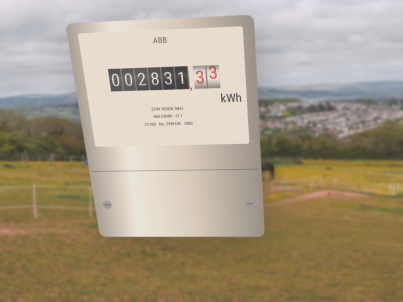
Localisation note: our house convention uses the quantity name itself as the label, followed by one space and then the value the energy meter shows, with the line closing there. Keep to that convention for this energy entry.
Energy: 2831.33 kWh
